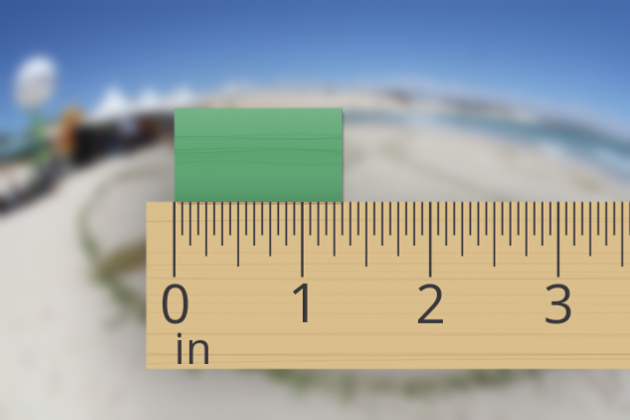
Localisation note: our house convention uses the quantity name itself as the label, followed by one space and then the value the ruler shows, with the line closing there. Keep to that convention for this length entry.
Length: 1.3125 in
